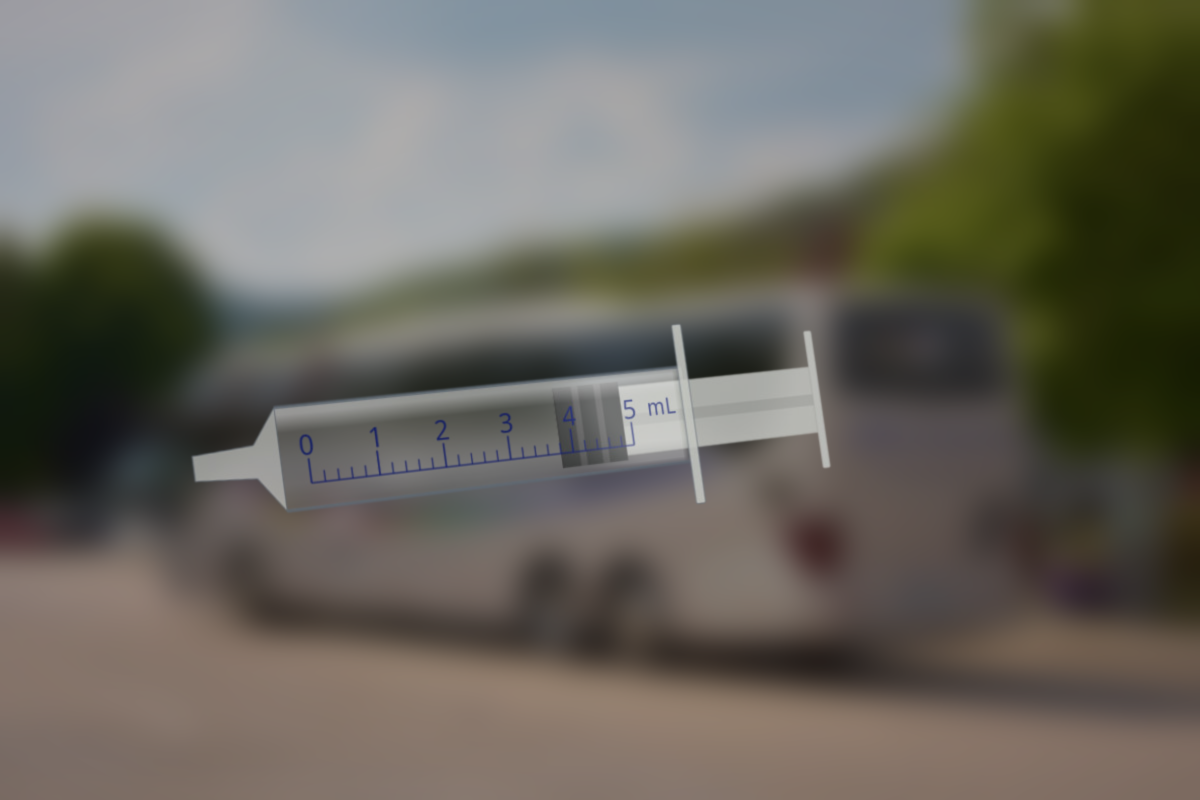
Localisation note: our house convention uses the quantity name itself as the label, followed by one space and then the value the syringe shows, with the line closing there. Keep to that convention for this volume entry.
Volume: 3.8 mL
